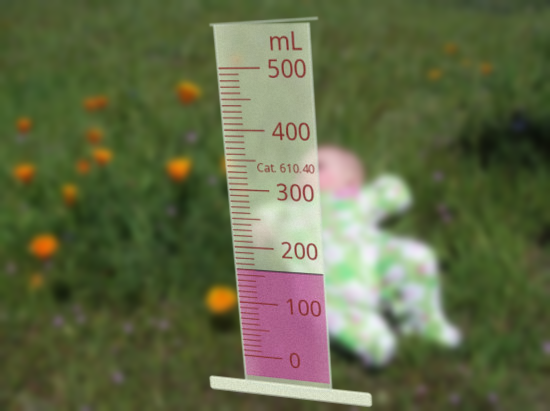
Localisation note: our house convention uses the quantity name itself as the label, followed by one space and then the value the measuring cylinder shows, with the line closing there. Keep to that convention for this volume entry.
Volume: 160 mL
